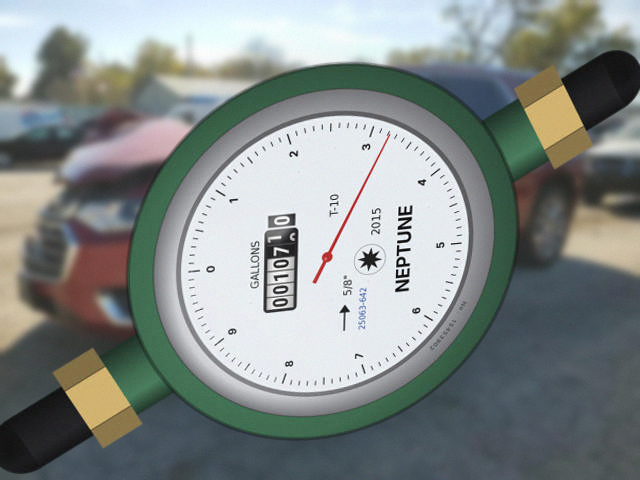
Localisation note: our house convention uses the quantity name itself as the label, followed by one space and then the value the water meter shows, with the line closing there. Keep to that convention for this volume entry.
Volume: 10713.2 gal
